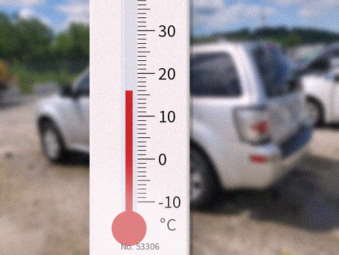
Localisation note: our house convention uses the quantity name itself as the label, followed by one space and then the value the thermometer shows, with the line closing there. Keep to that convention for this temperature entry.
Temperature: 16 °C
